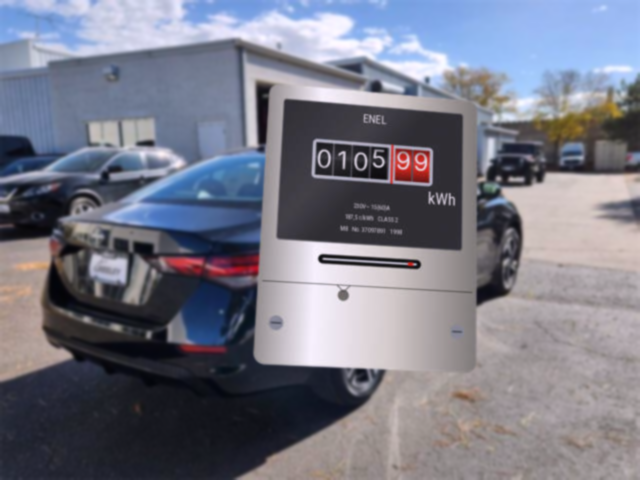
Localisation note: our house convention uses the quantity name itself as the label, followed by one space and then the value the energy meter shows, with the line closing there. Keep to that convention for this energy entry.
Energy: 105.99 kWh
